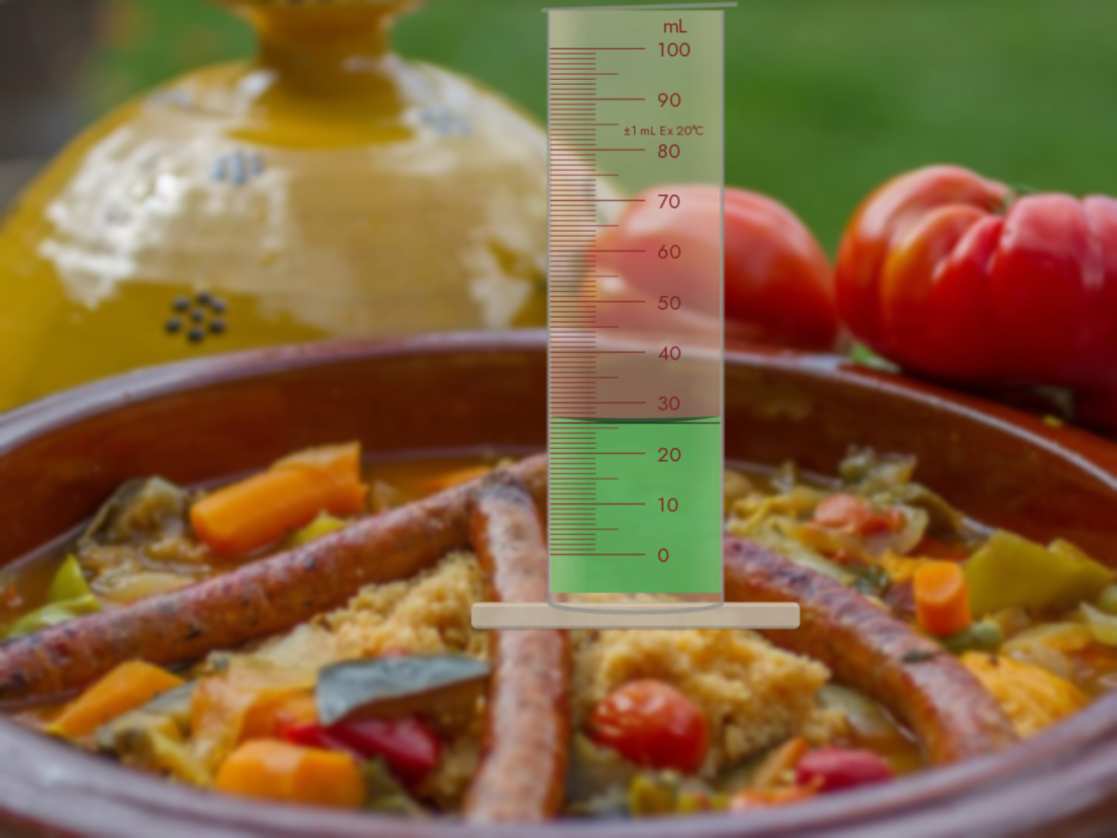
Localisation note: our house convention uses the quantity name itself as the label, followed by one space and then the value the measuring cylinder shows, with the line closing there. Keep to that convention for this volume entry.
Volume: 26 mL
